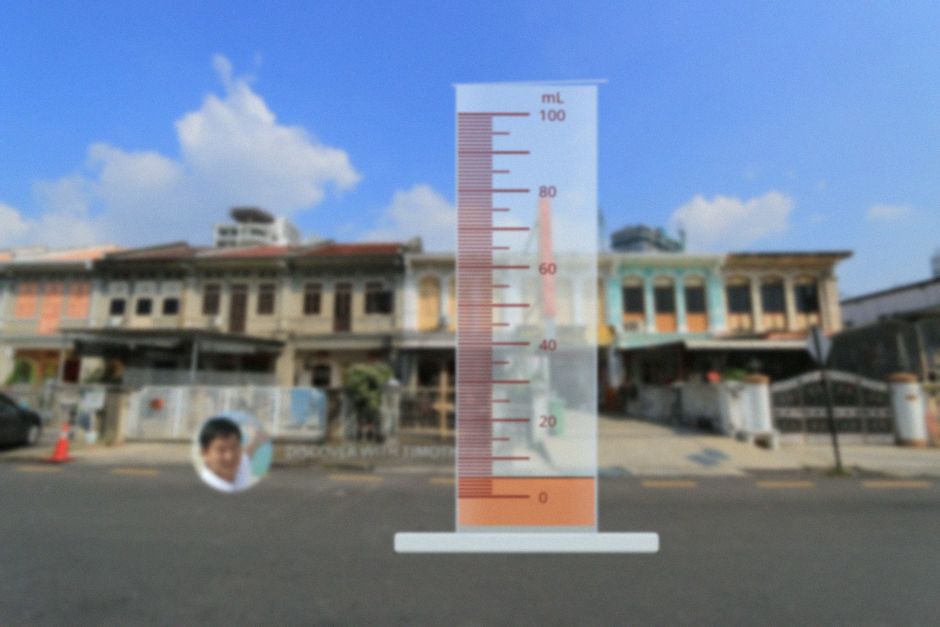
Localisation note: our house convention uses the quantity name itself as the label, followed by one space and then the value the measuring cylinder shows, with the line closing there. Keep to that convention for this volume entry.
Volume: 5 mL
